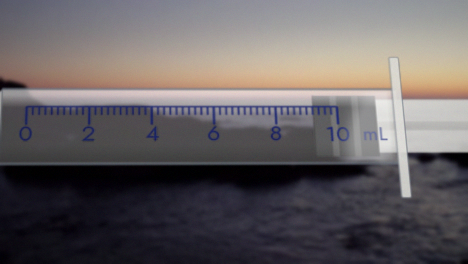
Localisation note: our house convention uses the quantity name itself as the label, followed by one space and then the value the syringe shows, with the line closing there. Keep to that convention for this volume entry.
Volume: 9.2 mL
